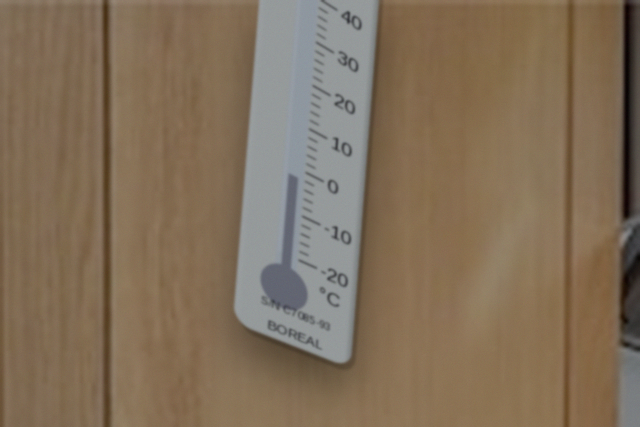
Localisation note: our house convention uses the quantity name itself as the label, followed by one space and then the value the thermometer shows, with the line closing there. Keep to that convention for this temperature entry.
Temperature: -2 °C
